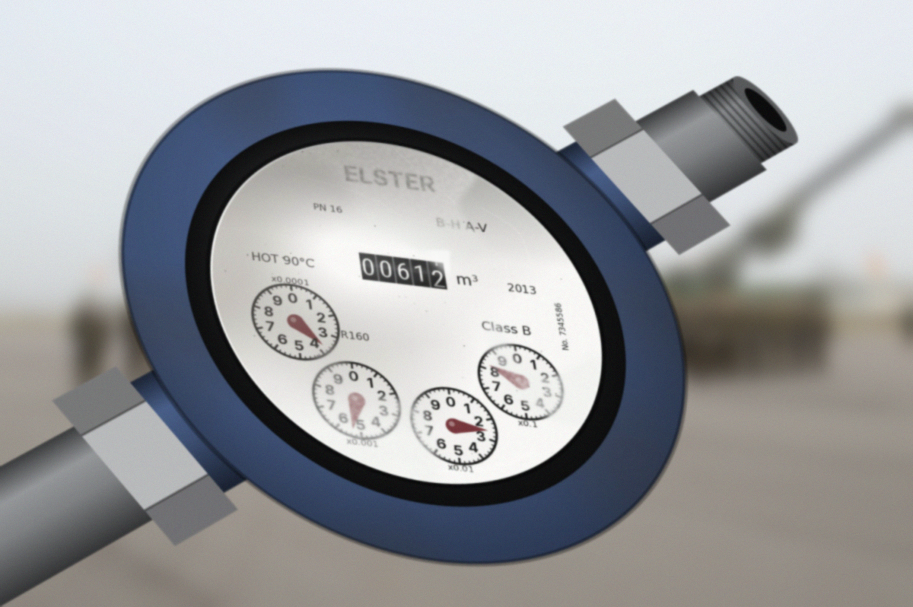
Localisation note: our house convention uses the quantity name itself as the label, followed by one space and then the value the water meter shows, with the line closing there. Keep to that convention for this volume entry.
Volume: 611.8253 m³
